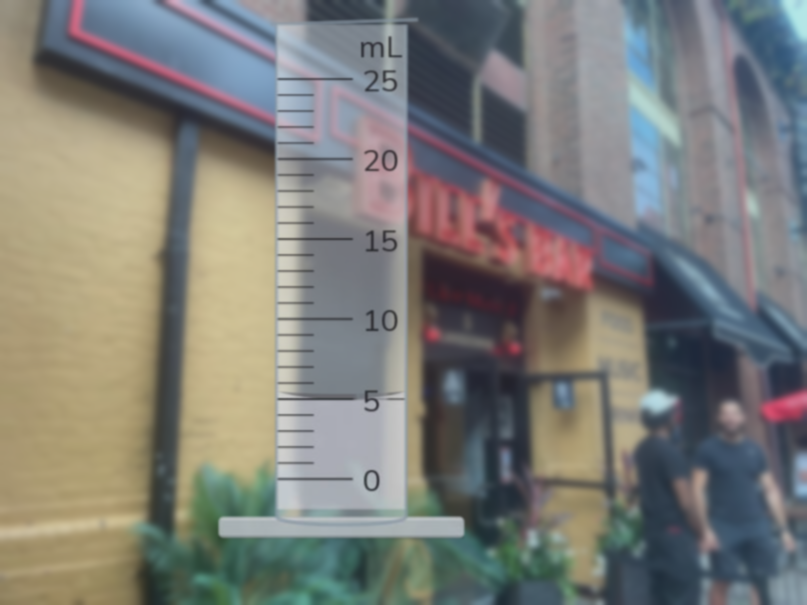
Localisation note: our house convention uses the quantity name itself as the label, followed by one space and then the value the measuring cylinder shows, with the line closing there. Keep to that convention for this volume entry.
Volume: 5 mL
